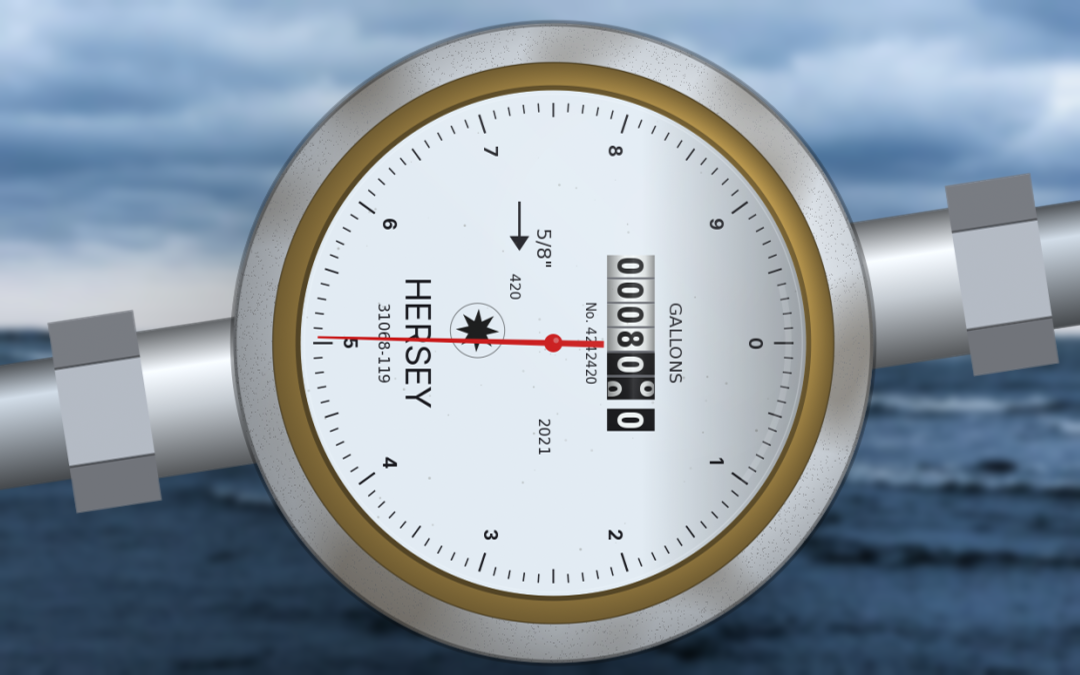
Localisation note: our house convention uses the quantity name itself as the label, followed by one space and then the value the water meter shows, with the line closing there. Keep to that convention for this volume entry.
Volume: 8085.0 gal
